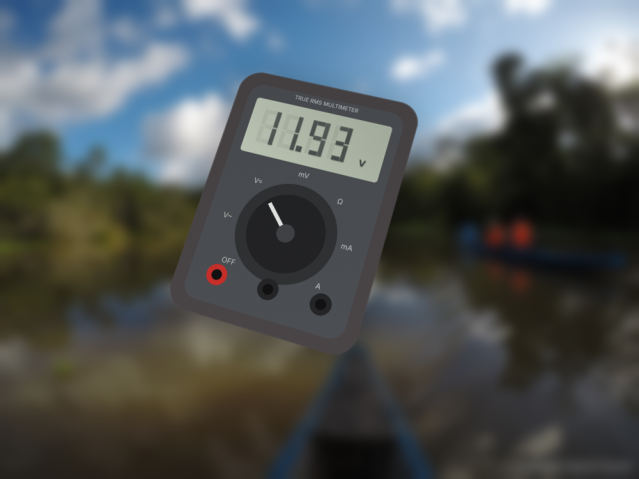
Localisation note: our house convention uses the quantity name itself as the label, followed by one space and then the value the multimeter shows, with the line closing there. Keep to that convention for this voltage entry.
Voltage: 11.93 V
